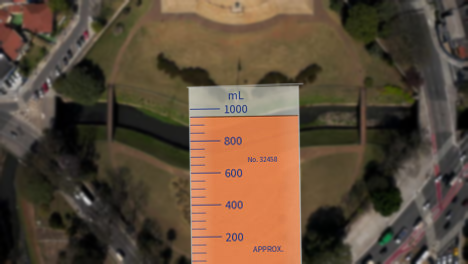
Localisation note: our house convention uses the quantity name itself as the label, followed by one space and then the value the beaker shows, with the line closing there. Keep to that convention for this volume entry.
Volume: 950 mL
